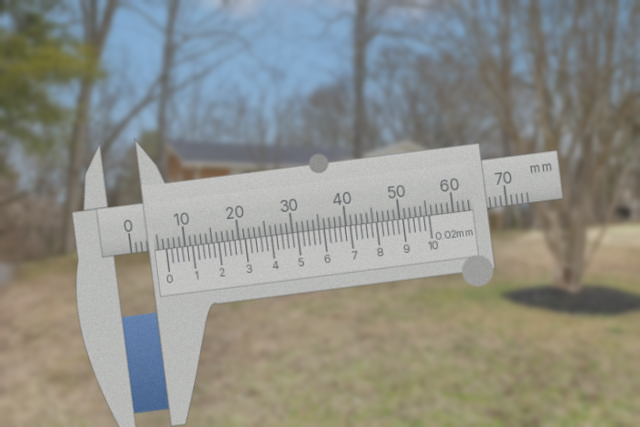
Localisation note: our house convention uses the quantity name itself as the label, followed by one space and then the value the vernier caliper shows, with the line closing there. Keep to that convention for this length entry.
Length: 6.5 mm
